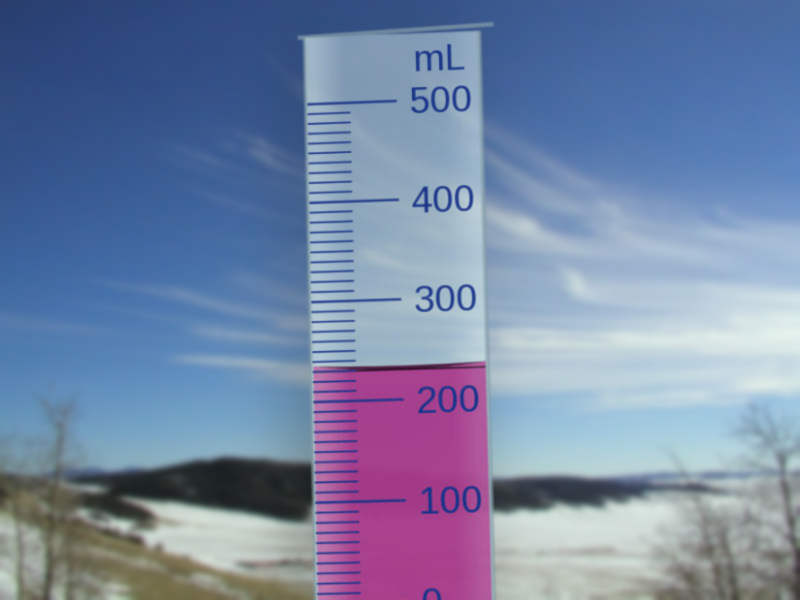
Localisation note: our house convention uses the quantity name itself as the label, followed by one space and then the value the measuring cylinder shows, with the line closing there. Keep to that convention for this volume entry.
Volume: 230 mL
